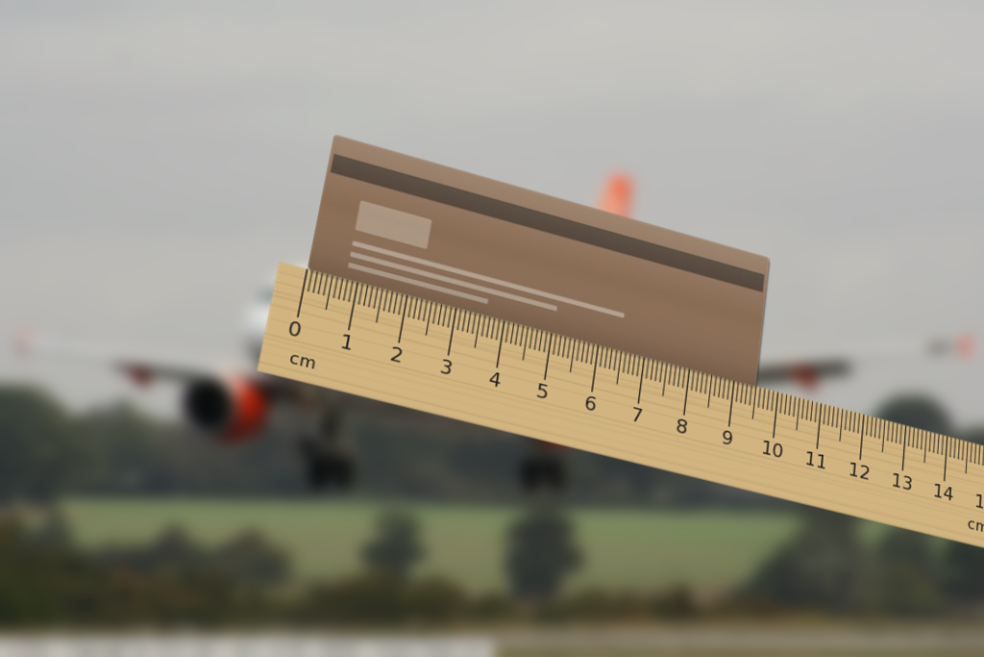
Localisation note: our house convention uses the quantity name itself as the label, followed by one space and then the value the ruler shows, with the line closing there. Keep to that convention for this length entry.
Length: 9.5 cm
